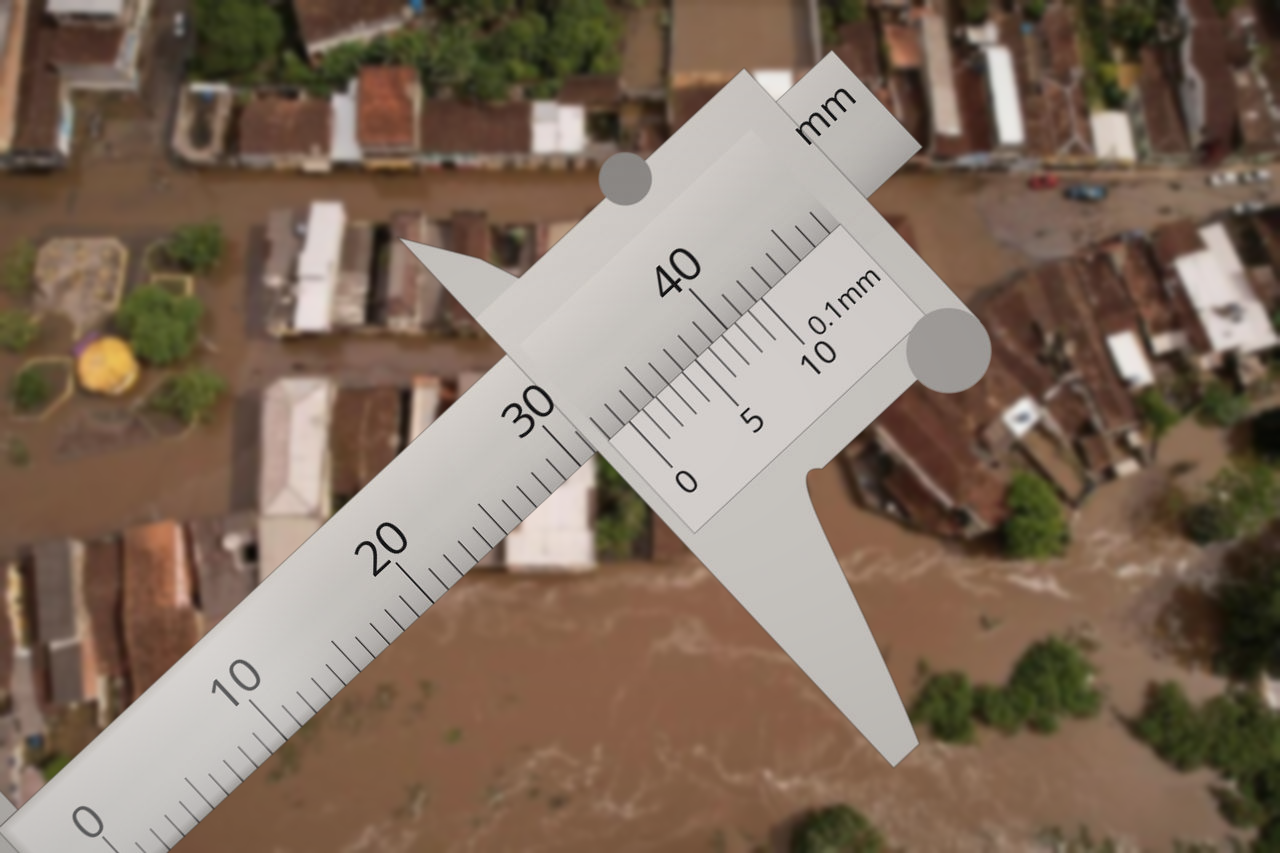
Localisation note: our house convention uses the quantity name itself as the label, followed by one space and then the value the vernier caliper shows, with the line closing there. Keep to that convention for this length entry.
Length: 33.3 mm
